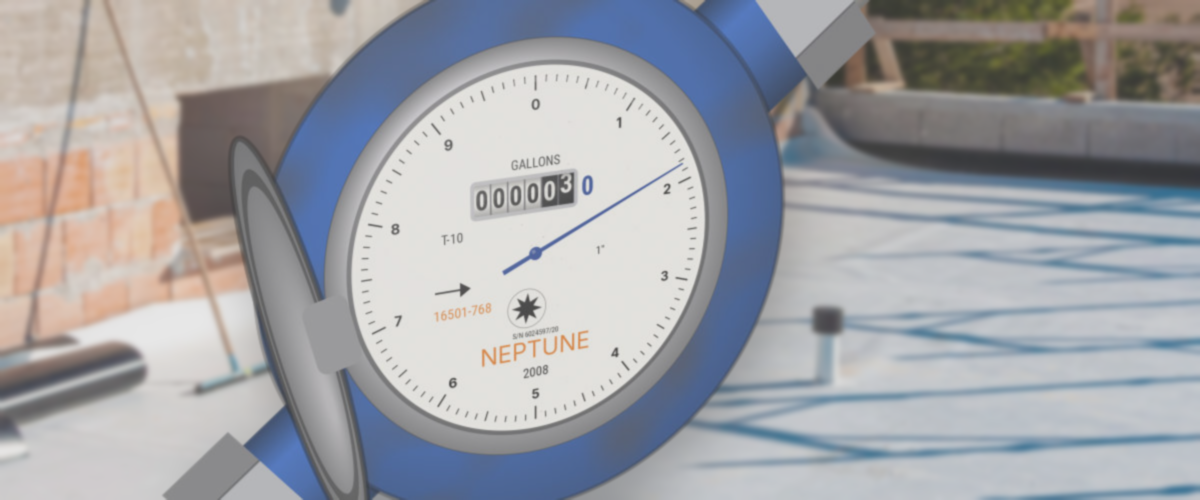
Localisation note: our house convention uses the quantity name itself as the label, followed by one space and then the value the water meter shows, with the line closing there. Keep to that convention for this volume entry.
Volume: 31.8 gal
